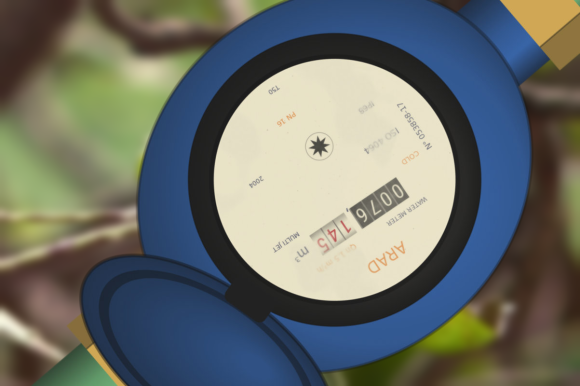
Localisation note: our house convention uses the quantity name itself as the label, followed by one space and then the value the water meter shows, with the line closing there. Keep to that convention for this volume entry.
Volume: 76.145 m³
